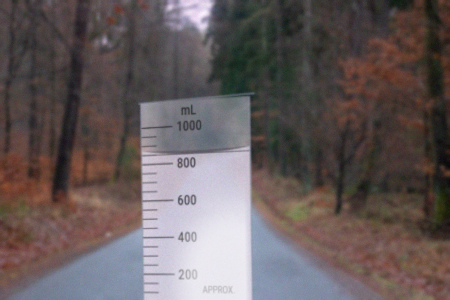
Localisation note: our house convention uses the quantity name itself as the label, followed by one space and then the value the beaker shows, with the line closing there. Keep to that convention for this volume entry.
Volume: 850 mL
